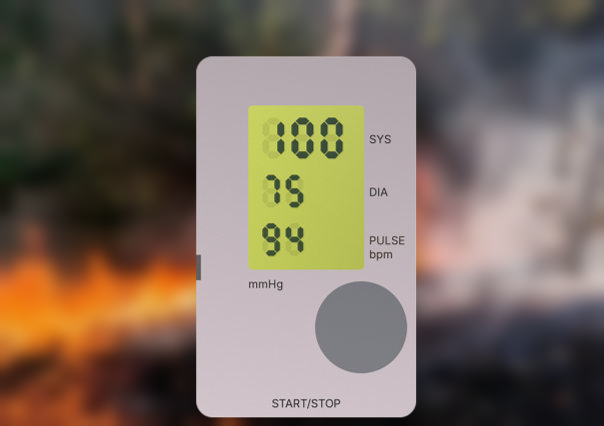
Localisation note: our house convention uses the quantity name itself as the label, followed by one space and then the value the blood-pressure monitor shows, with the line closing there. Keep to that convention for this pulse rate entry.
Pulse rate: 94 bpm
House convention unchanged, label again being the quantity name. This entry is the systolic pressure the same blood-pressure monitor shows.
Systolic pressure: 100 mmHg
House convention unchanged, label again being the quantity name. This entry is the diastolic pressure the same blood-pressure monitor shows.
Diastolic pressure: 75 mmHg
